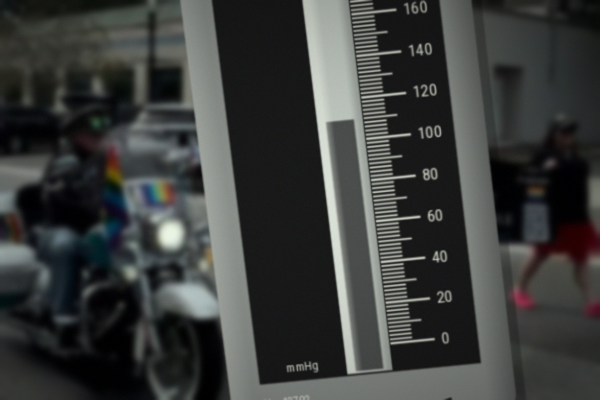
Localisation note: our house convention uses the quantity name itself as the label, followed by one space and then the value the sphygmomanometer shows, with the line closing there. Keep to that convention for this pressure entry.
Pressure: 110 mmHg
